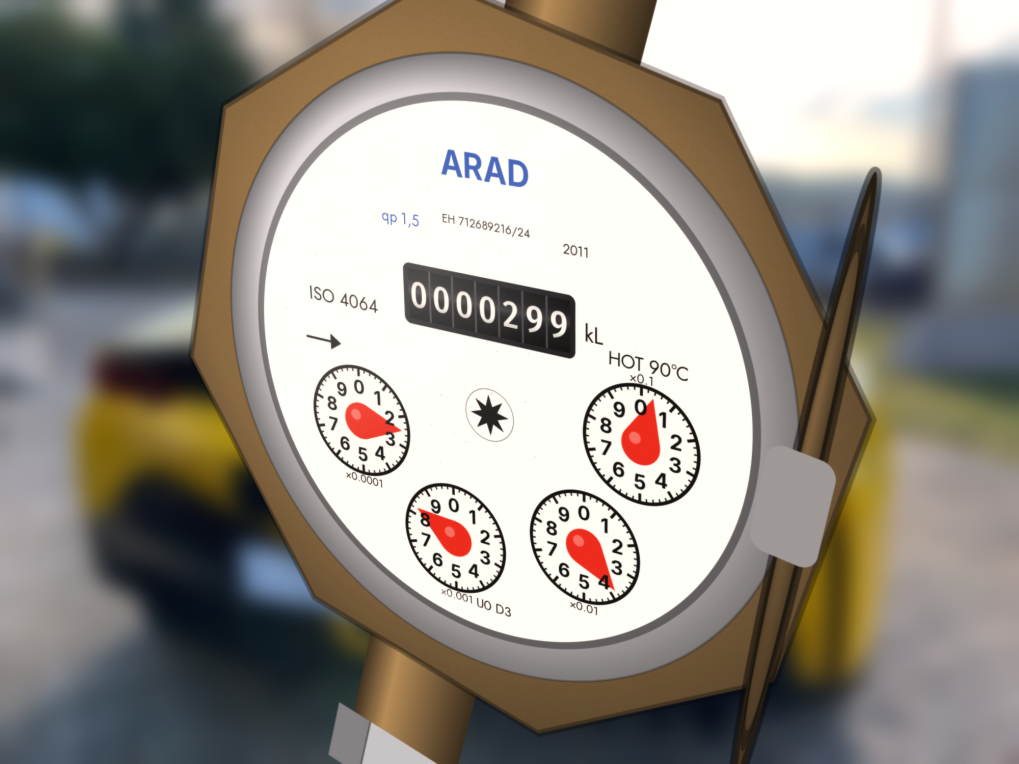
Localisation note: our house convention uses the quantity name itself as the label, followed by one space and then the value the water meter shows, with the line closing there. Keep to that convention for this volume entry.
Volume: 299.0382 kL
